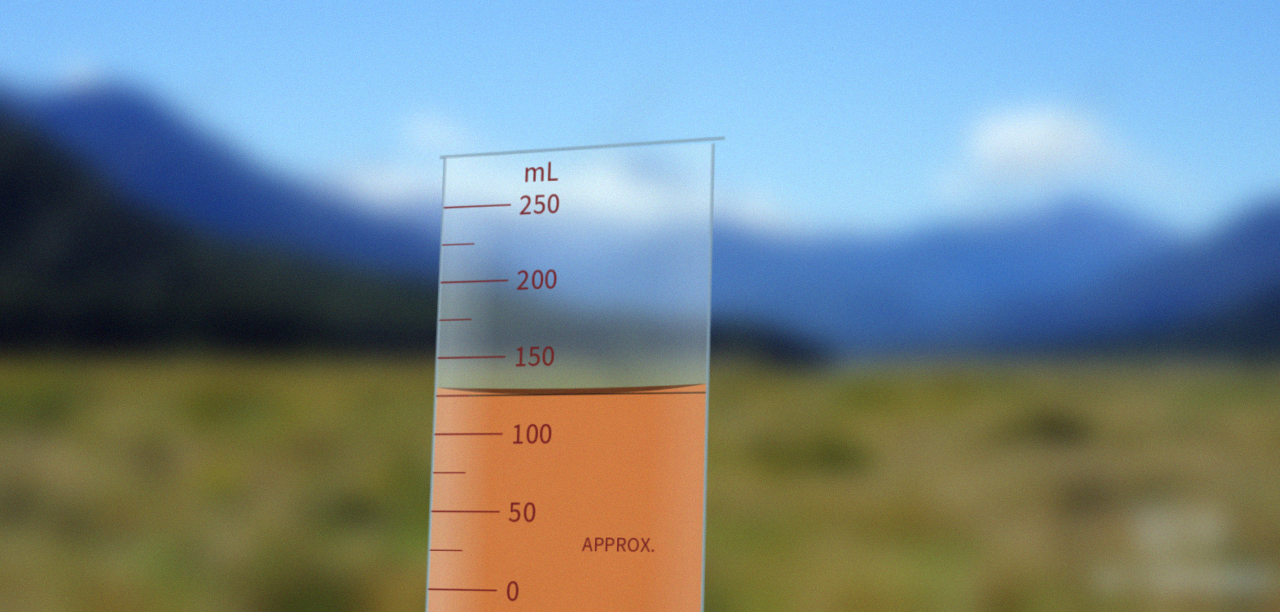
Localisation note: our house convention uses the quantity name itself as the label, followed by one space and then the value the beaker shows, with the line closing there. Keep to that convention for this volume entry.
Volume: 125 mL
